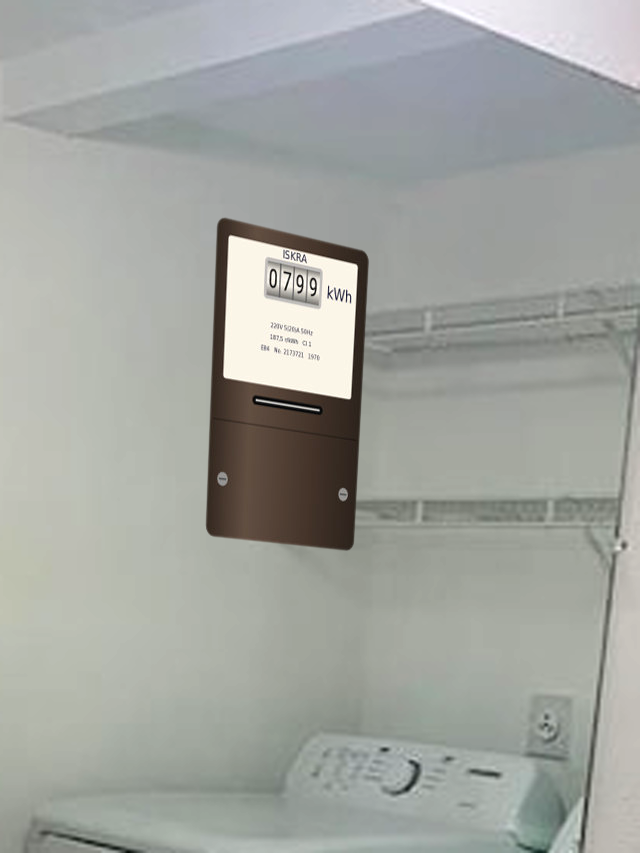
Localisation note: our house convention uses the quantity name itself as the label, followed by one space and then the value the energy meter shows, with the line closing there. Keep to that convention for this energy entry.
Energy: 799 kWh
